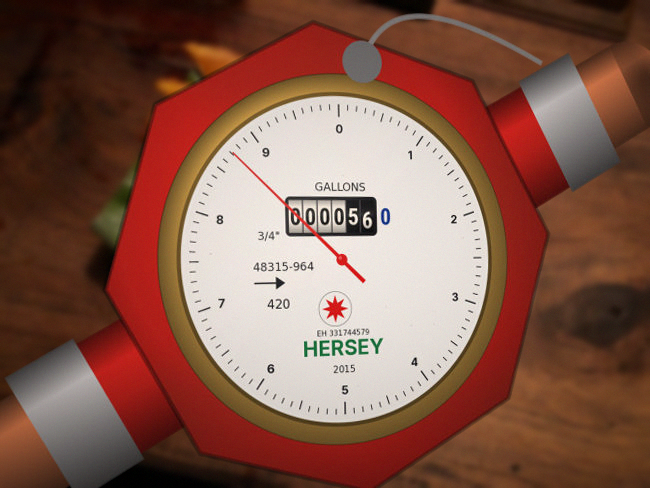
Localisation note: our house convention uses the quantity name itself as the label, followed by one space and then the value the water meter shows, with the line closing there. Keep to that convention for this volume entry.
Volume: 558.7 gal
